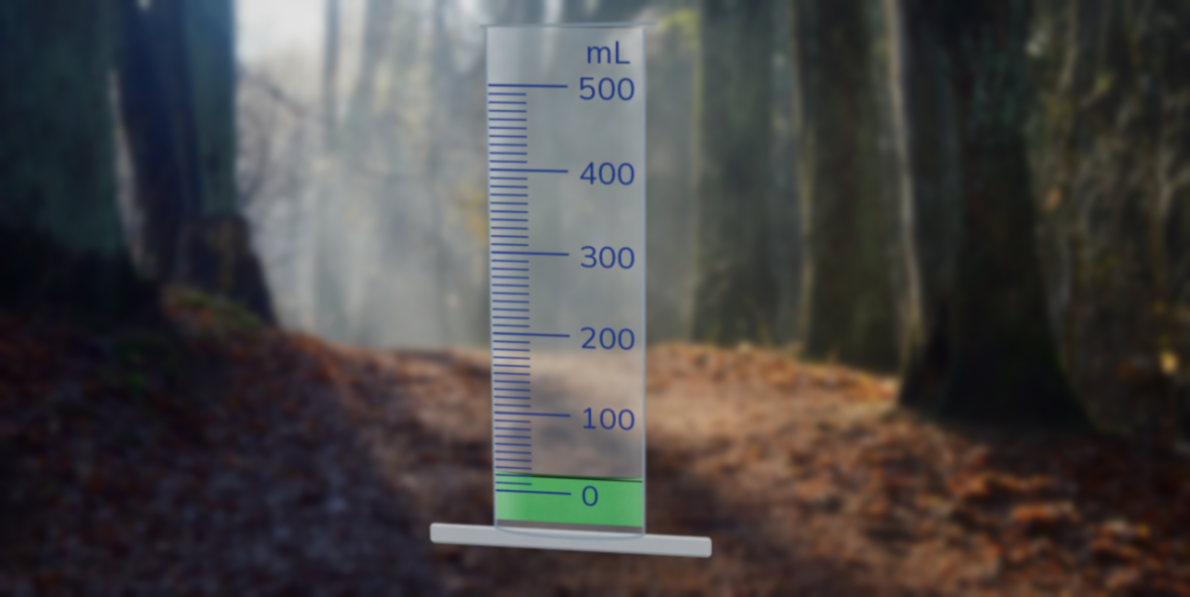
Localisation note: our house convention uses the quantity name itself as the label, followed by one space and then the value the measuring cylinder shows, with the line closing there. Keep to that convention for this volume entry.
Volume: 20 mL
